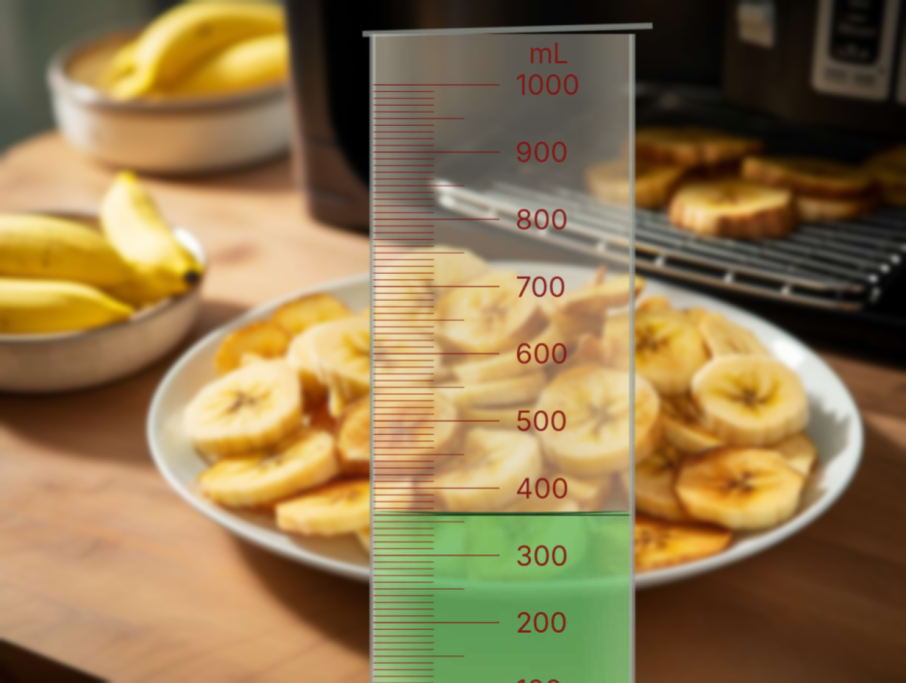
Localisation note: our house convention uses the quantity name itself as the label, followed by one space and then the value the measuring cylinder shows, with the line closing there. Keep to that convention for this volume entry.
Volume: 360 mL
